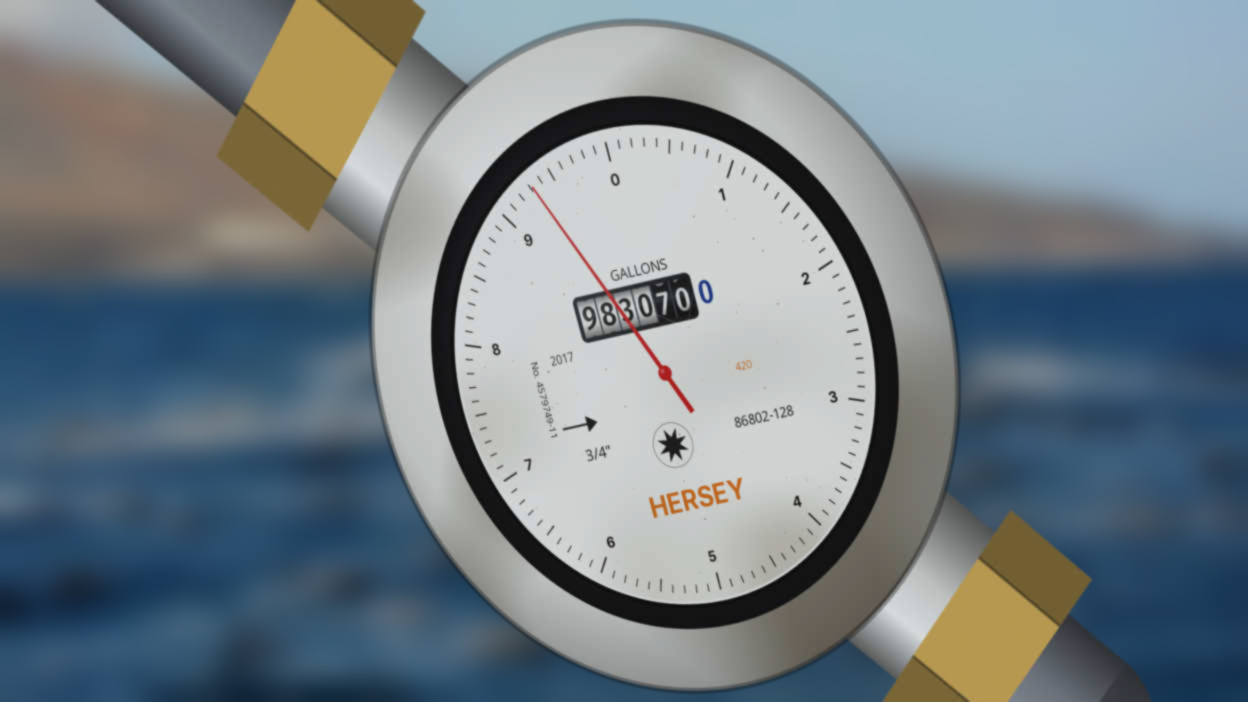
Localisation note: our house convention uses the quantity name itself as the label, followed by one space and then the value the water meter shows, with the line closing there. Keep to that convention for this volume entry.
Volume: 9830699.3 gal
